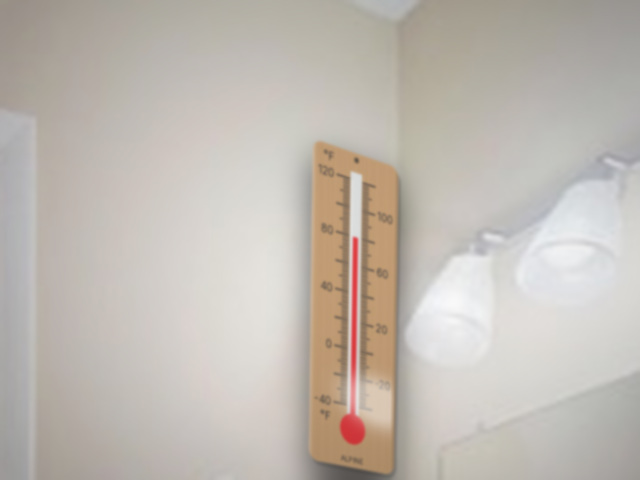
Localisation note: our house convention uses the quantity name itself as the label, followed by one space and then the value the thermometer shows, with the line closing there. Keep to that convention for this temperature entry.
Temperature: 80 °F
